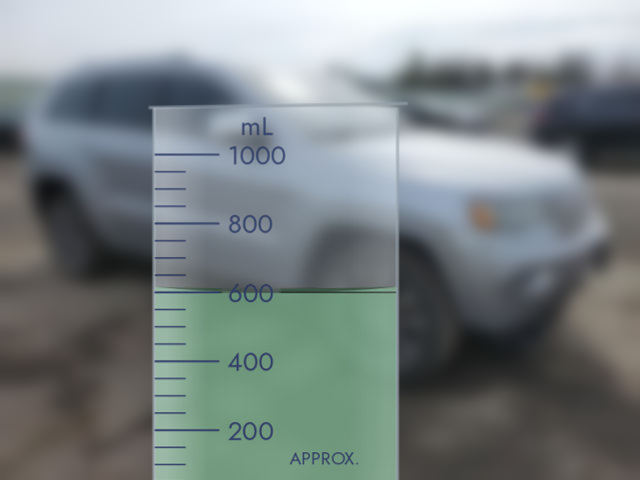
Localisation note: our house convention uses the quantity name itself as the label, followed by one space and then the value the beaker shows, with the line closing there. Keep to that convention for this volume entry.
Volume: 600 mL
